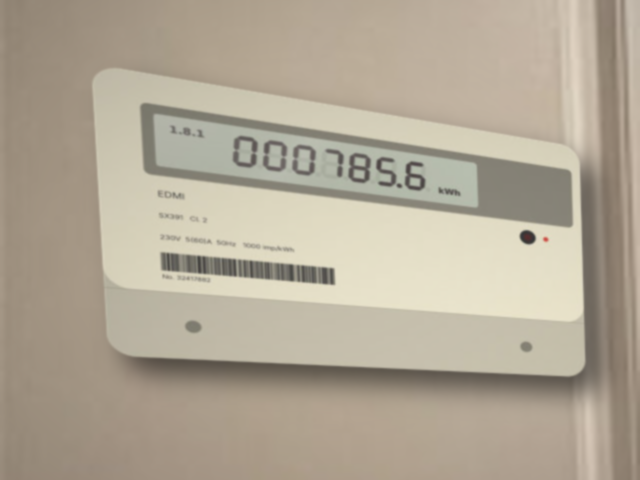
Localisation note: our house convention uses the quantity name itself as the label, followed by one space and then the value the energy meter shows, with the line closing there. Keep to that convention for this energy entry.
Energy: 785.6 kWh
